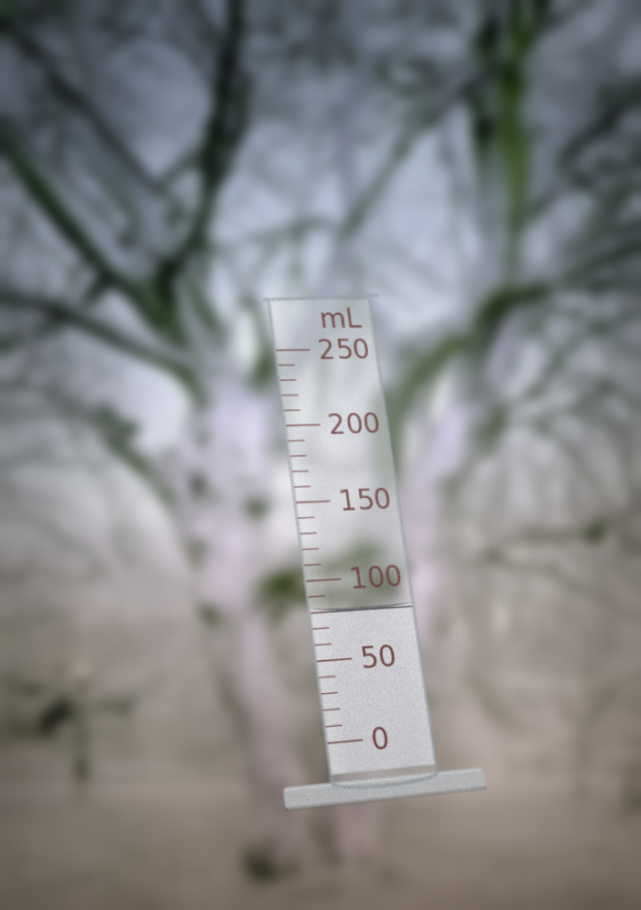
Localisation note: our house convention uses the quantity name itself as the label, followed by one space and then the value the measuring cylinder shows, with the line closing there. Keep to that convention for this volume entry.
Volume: 80 mL
